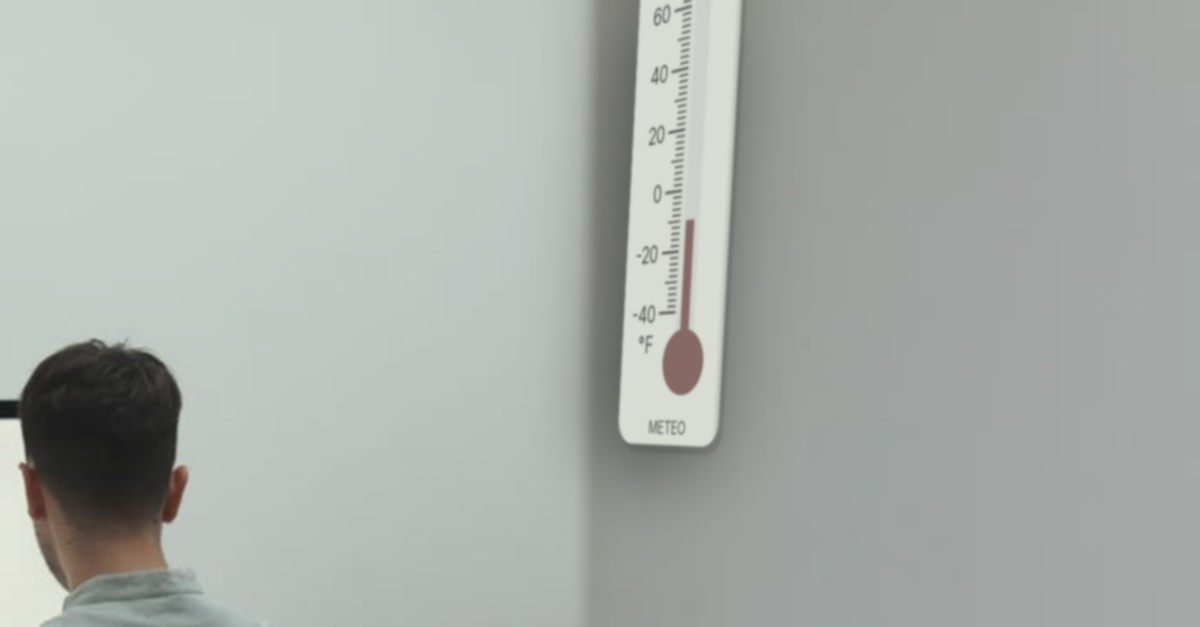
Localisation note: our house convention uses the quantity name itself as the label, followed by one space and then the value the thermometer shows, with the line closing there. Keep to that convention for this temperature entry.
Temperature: -10 °F
